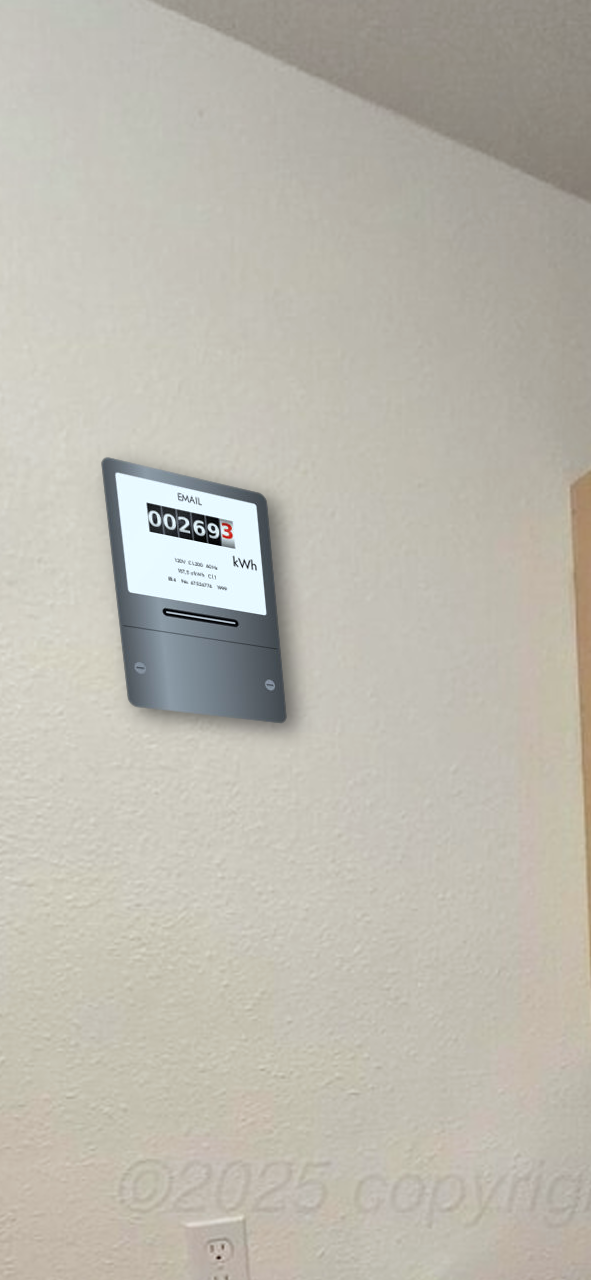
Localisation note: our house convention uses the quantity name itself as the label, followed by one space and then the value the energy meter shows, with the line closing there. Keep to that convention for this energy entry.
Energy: 269.3 kWh
